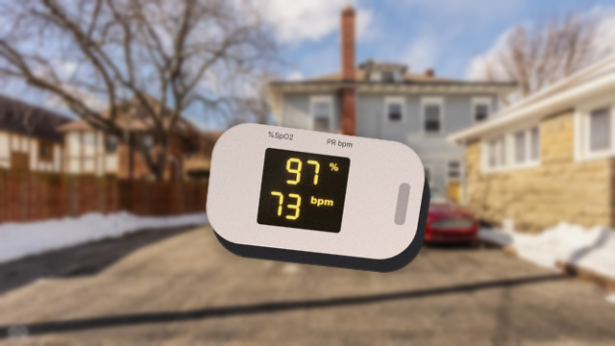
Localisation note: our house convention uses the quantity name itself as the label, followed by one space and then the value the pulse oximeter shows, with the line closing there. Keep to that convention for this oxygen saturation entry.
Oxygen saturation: 97 %
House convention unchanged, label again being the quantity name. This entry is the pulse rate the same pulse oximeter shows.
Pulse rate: 73 bpm
